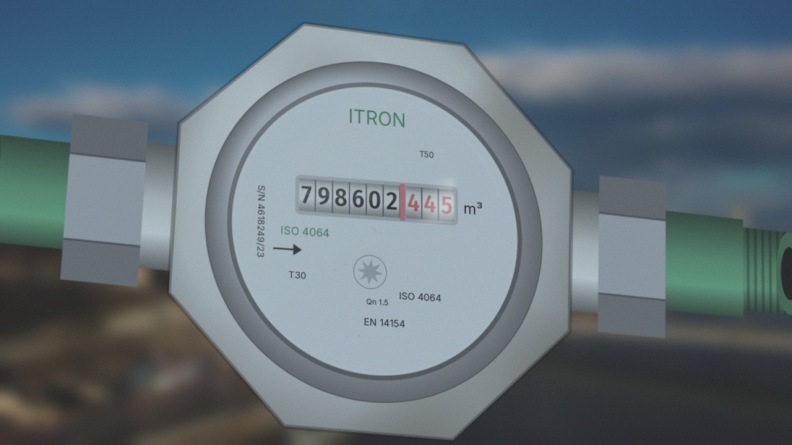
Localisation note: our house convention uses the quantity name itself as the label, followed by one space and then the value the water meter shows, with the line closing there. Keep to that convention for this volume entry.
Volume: 798602.445 m³
